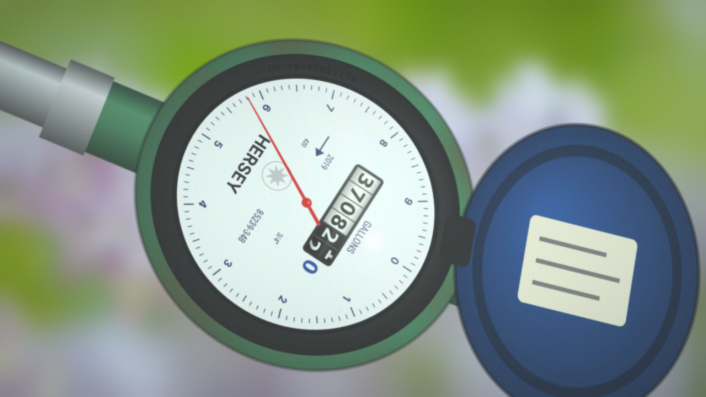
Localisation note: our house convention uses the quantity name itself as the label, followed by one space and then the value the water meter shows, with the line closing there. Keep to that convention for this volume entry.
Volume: 3708215.8 gal
